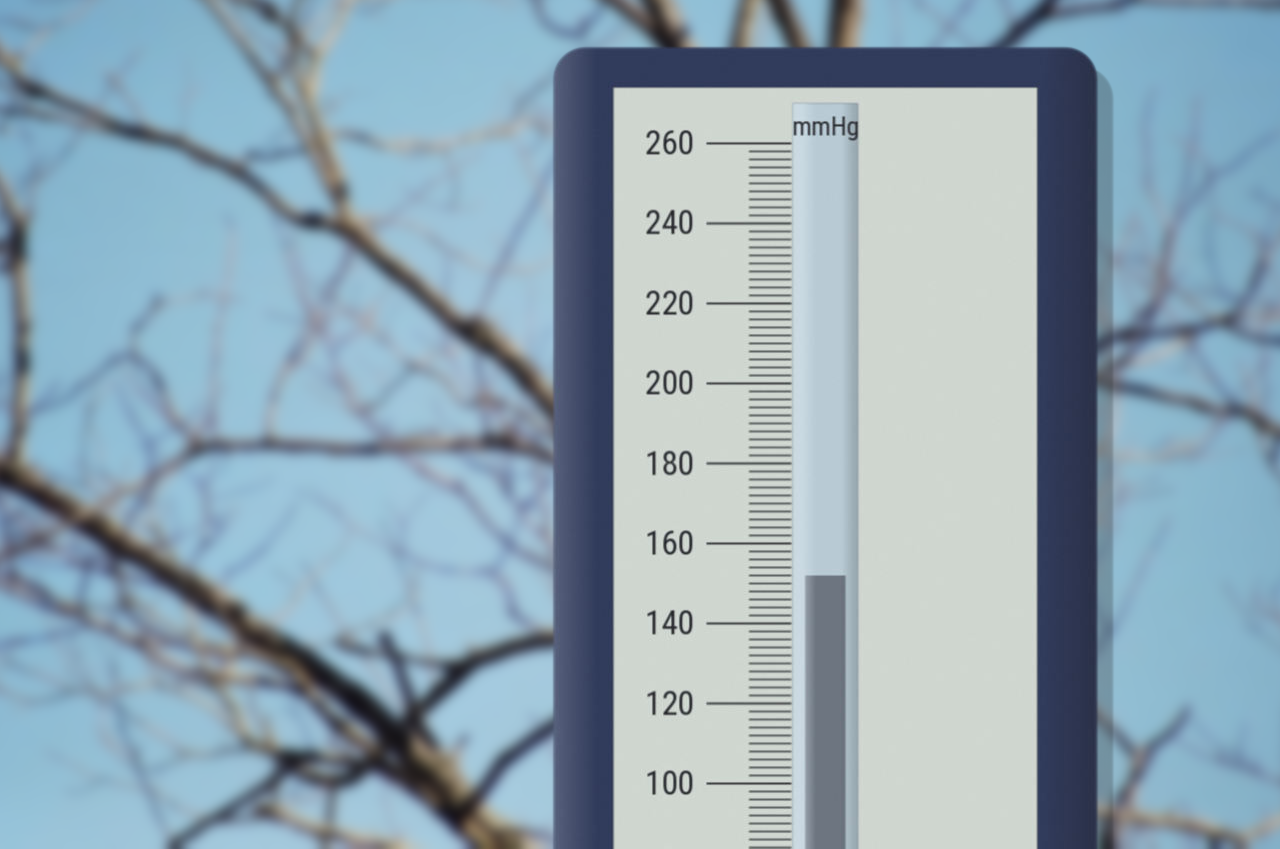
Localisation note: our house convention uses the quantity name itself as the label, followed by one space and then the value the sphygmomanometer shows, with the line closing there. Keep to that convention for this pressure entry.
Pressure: 152 mmHg
